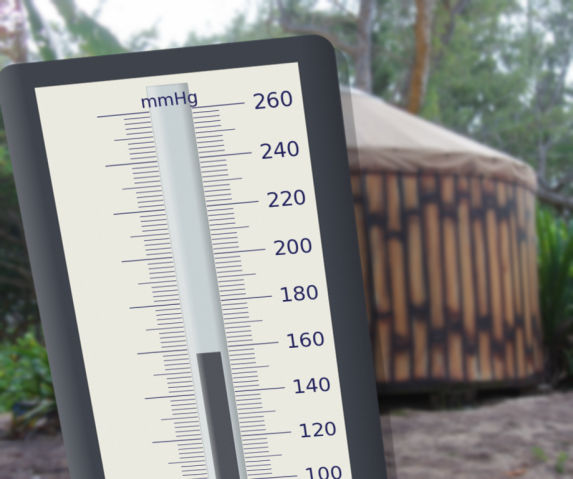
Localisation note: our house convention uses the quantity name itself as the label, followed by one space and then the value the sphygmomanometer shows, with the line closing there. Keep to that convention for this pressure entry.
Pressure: 158 mmHg
